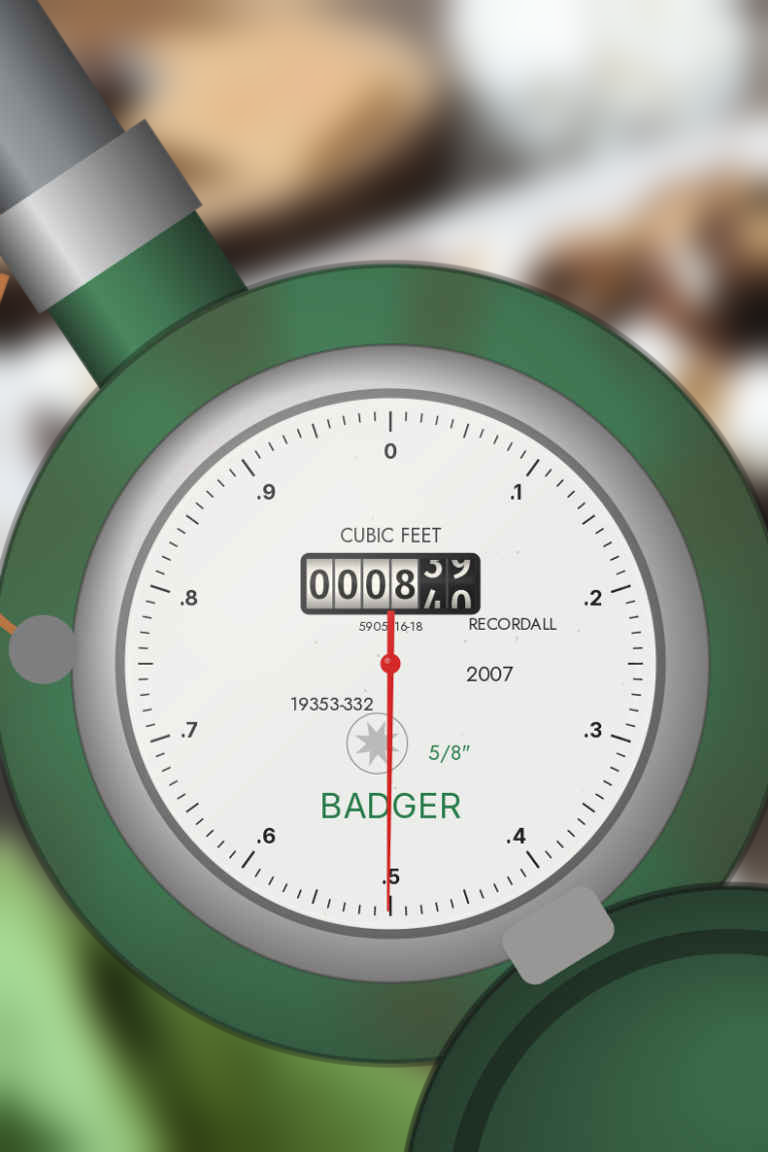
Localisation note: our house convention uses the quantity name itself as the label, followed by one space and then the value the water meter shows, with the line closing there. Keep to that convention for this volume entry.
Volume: 839.50 ft³
